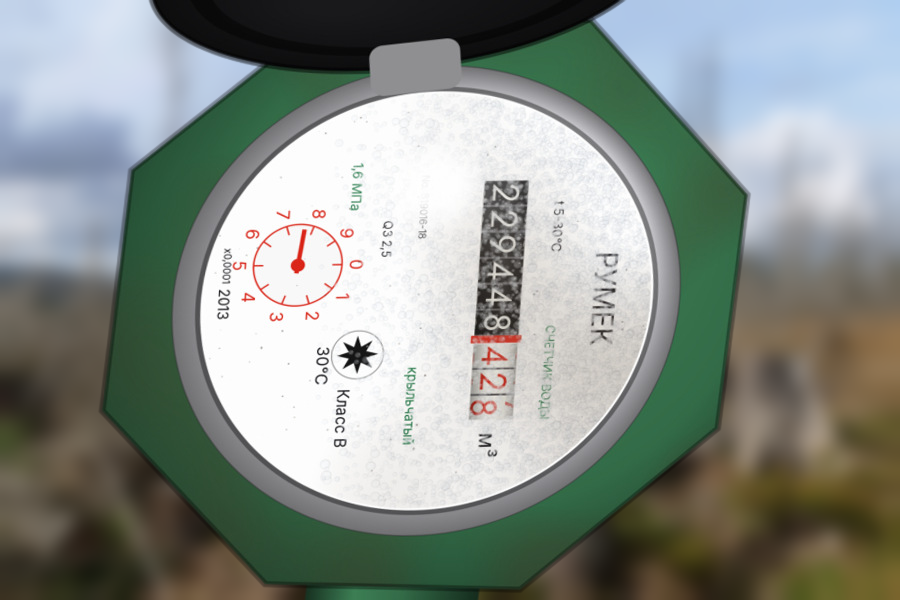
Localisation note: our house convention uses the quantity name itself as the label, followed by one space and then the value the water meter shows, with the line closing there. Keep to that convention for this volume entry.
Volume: 229448.4277 m³
